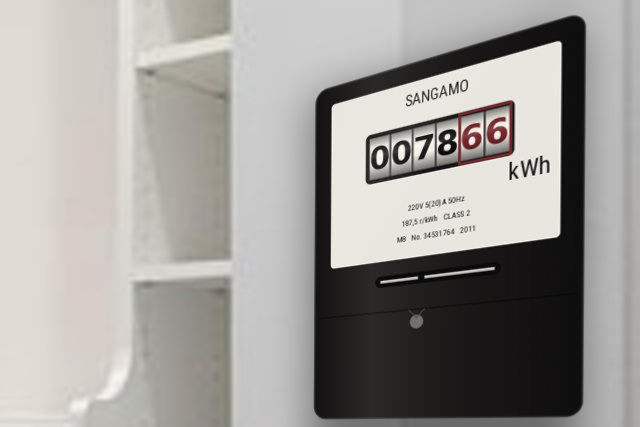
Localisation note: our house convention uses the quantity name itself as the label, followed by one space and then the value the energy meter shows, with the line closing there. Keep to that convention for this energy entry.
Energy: 78.66 kWh
